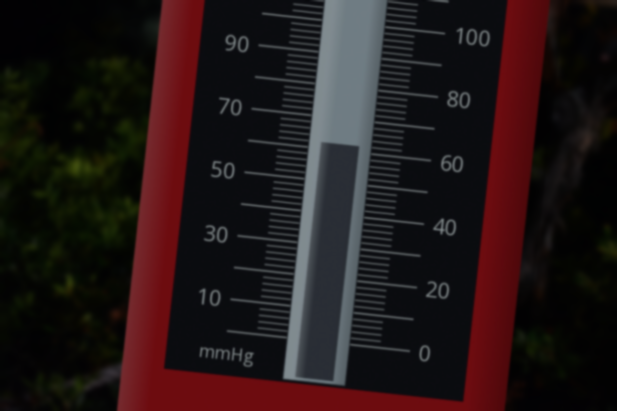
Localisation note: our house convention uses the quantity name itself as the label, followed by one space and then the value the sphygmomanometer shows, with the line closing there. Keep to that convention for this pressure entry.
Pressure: 62 mmHg
